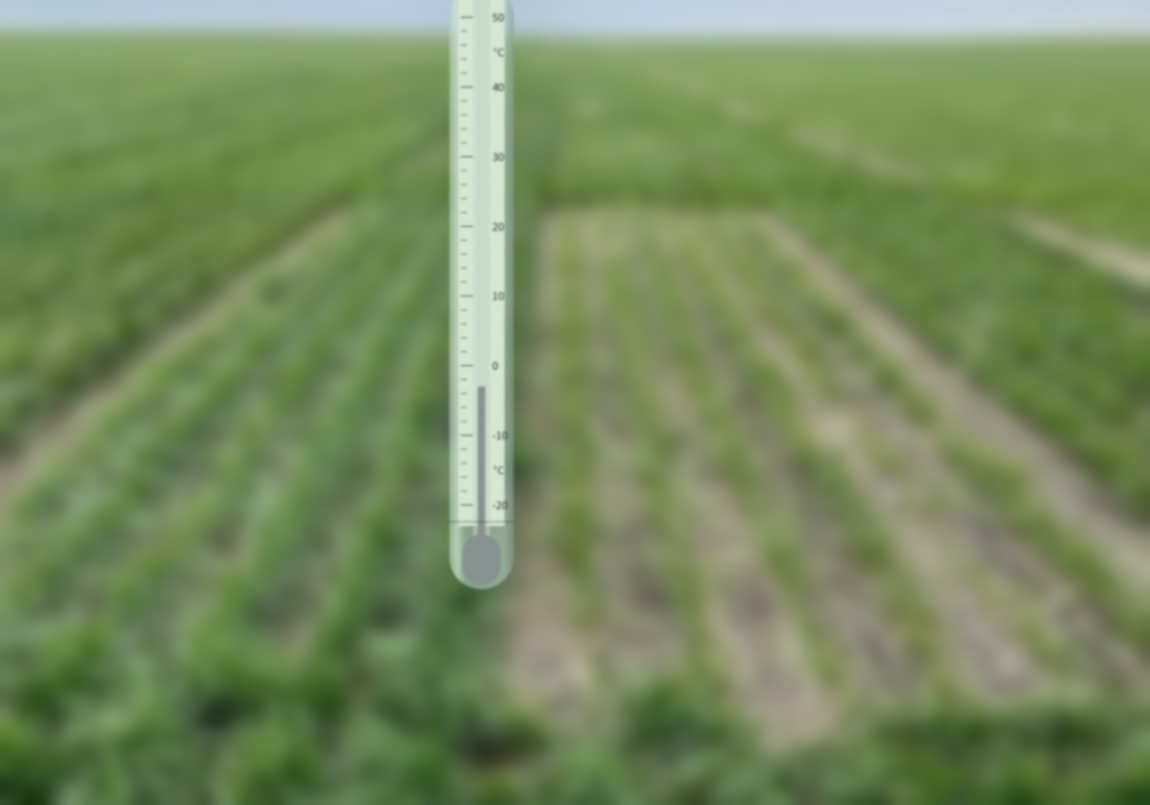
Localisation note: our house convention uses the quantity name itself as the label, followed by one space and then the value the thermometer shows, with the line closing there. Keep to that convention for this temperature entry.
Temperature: -3 °C
